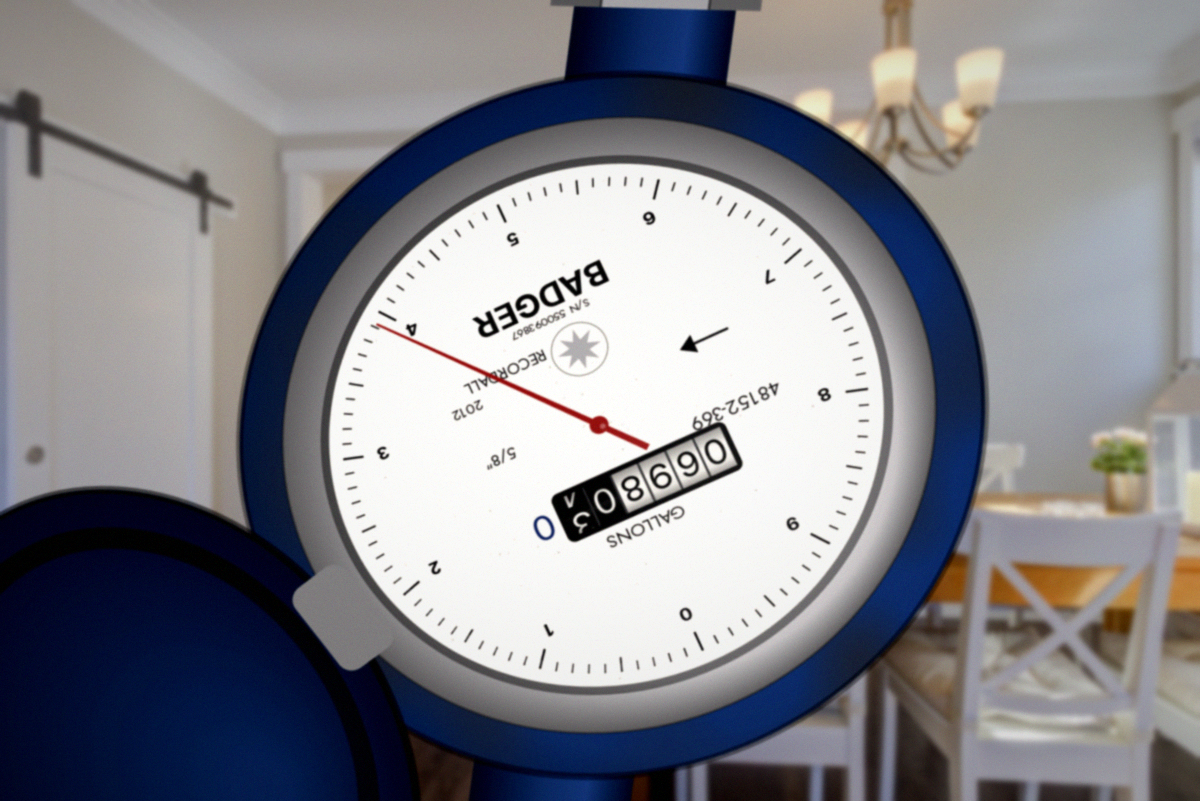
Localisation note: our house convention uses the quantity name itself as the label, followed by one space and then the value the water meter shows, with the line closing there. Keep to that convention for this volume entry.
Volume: 698033.9 gal
